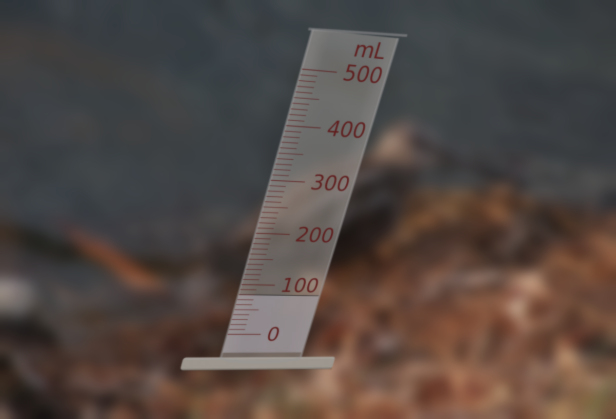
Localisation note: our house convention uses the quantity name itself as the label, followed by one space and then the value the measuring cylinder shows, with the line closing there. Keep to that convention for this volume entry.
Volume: 80 mL
